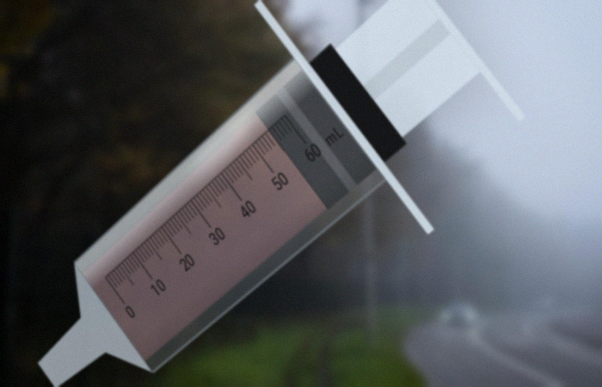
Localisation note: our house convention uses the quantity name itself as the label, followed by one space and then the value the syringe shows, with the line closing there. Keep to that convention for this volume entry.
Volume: 55 mL
